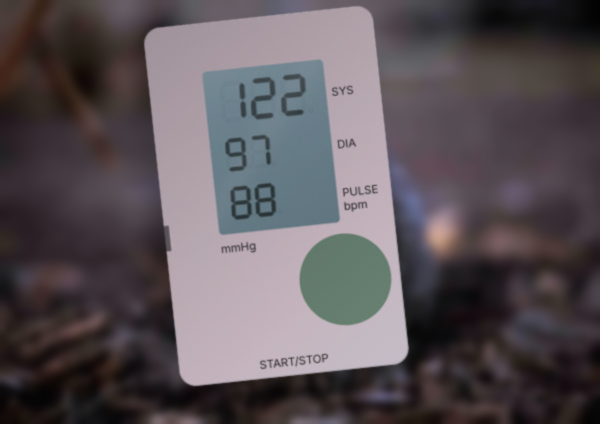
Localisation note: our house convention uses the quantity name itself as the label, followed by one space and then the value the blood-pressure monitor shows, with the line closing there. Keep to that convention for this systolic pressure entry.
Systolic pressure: 122 mmHg
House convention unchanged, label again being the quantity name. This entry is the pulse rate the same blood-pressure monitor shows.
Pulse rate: 88 bpm
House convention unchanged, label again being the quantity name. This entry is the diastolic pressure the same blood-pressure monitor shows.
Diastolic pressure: 97 mmHg
